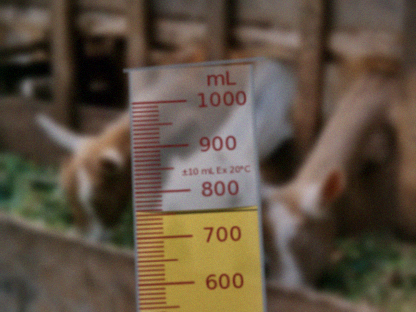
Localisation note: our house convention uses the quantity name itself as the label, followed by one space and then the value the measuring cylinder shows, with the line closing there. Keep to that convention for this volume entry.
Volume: 750 mL
